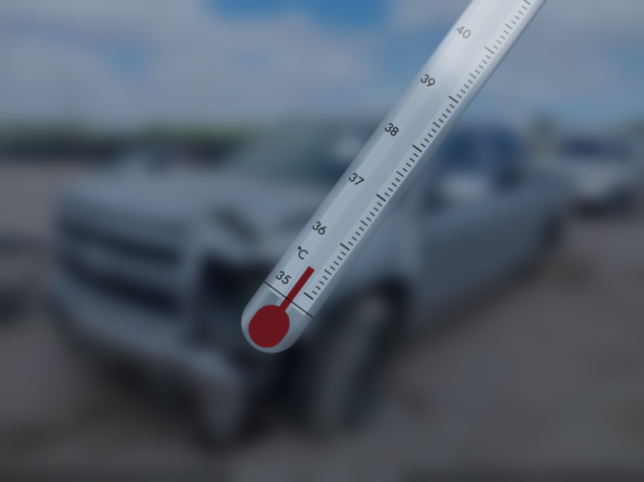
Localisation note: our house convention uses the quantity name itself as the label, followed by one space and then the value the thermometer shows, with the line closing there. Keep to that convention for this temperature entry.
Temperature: 35.4 °C
